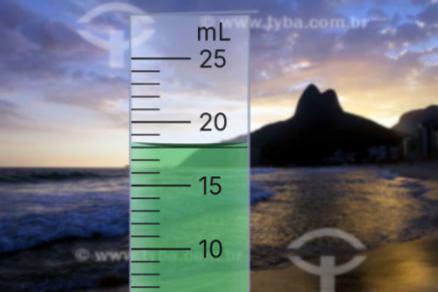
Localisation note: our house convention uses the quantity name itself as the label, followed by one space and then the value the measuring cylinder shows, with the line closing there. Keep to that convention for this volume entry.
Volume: 18 mL
